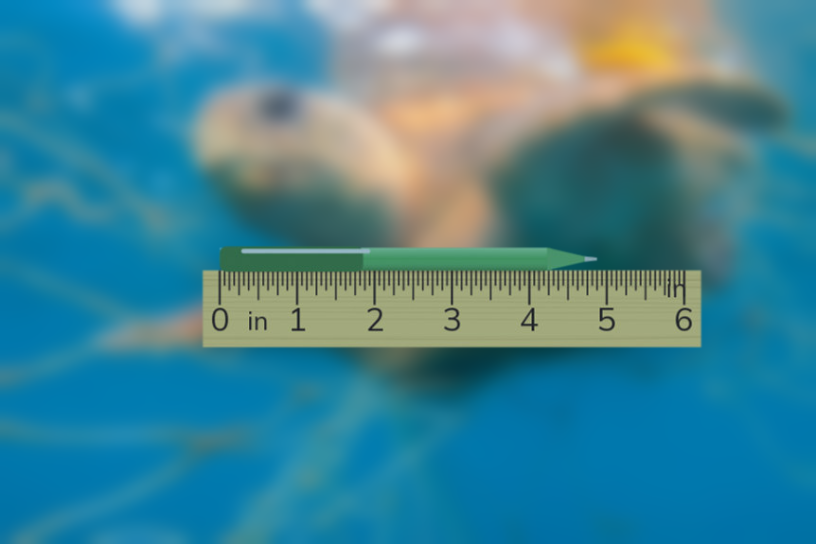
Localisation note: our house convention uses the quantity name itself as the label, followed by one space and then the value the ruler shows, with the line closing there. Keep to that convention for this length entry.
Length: 4.875 in
